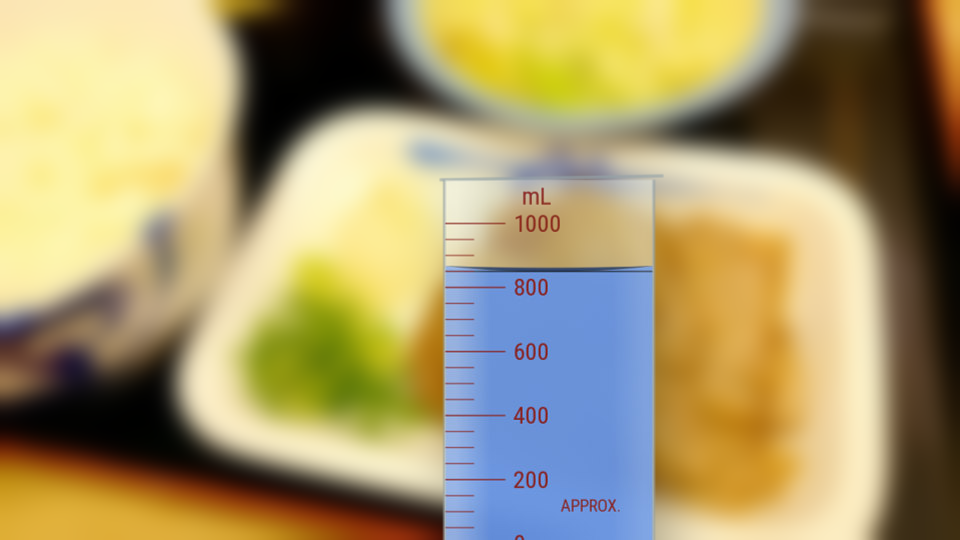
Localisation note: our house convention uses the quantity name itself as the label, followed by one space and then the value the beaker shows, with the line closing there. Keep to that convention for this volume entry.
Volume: 850 mL
